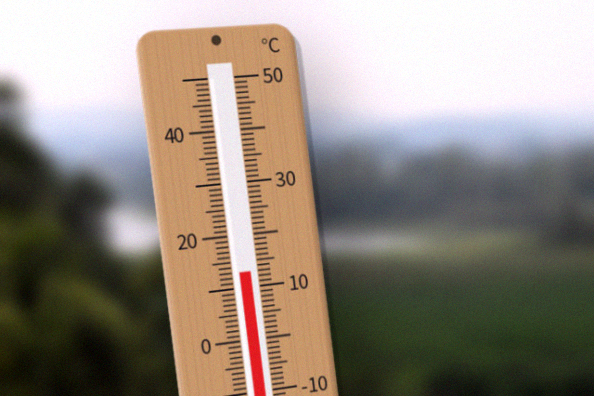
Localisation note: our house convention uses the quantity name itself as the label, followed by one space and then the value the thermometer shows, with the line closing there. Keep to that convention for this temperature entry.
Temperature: 13 °C
